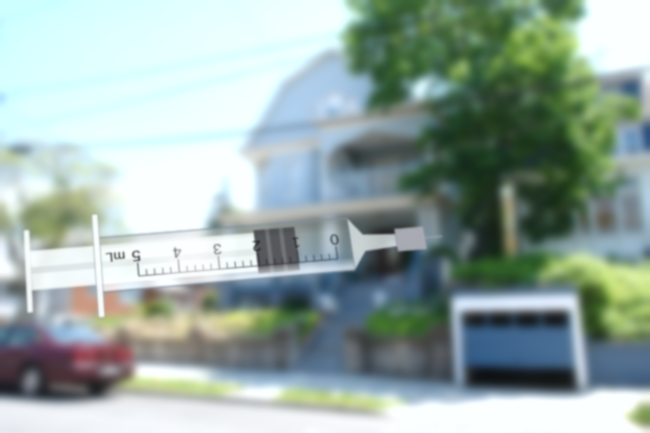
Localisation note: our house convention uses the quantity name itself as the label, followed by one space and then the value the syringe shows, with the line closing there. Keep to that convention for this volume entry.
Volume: 1 mL
